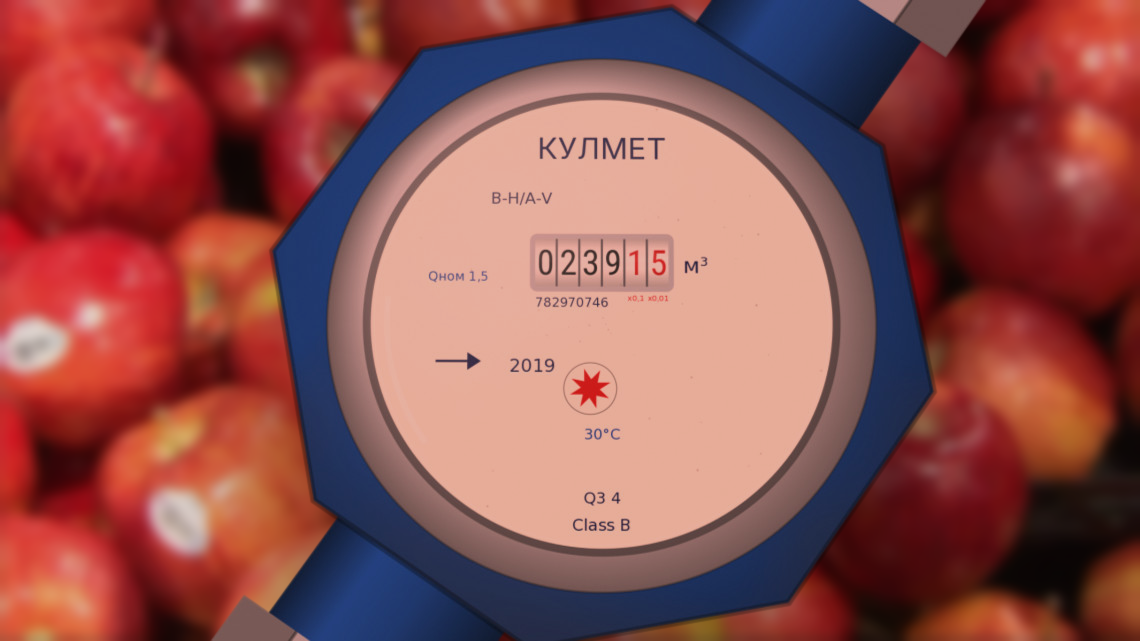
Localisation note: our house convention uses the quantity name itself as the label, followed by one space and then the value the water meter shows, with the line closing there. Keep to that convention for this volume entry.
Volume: 239.15 m³
